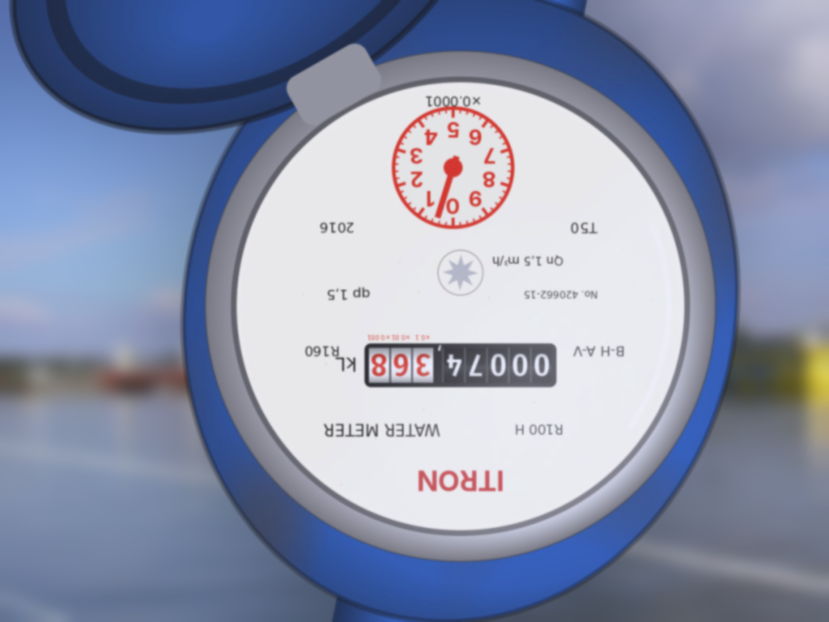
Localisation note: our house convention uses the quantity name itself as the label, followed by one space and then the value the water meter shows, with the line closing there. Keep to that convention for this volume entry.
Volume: 74.3680 kL
